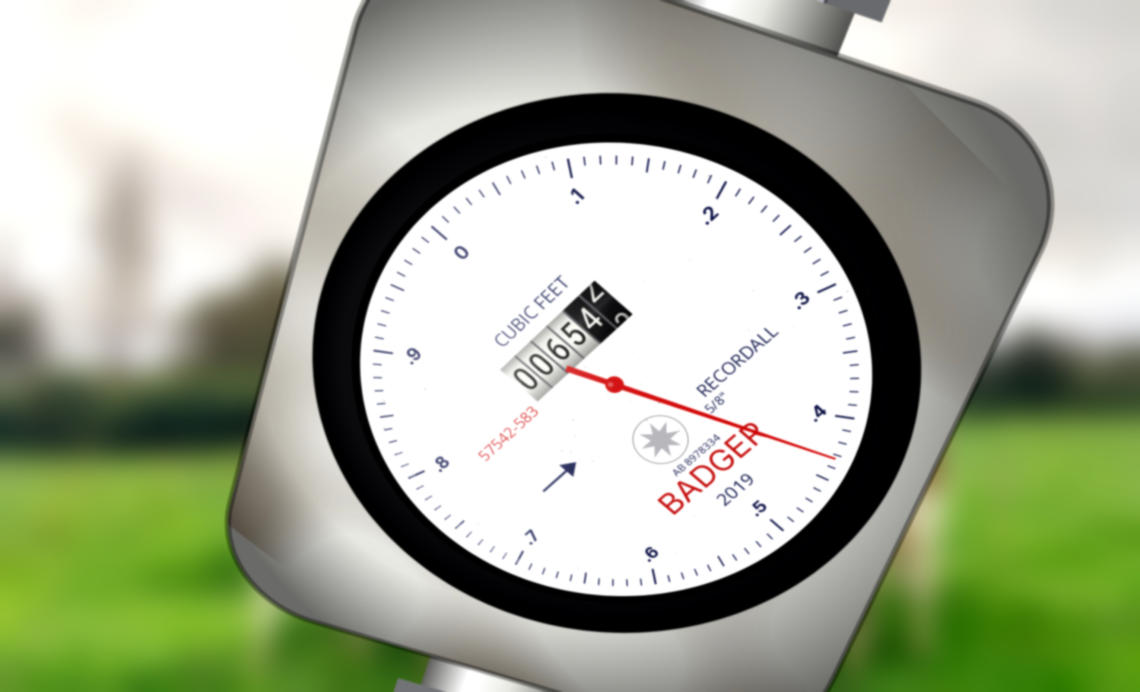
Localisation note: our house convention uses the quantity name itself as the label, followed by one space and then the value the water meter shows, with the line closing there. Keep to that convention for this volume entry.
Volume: 6542.43 ft³
